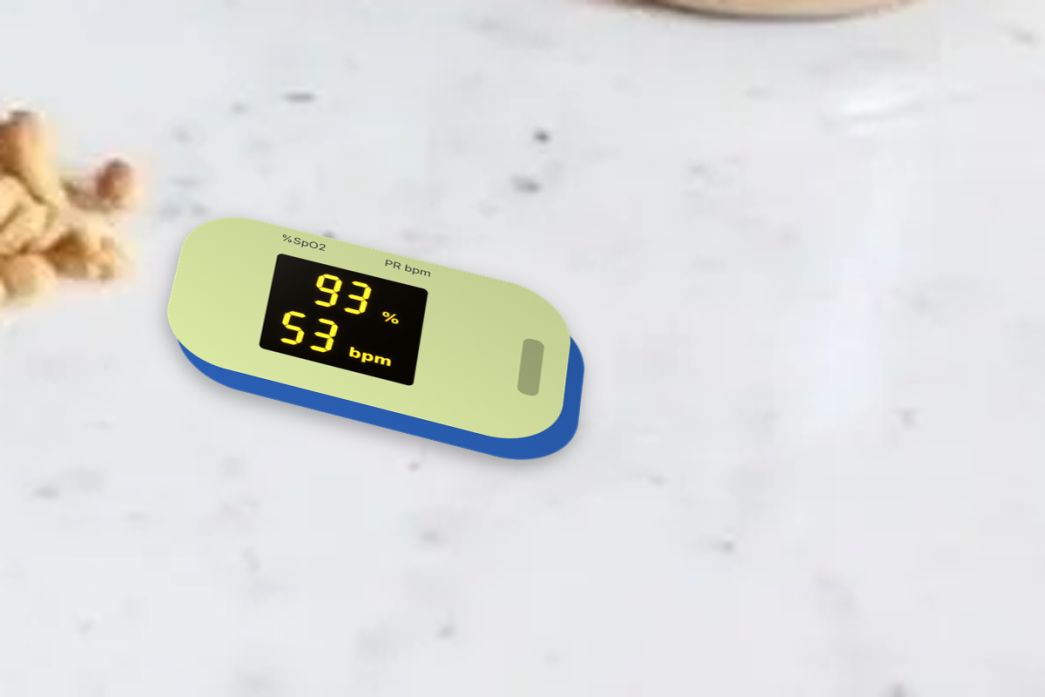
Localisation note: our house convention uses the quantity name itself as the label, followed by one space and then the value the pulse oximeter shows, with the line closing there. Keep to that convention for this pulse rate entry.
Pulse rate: 53 bpm
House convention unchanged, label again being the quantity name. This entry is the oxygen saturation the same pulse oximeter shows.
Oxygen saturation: 93 %
